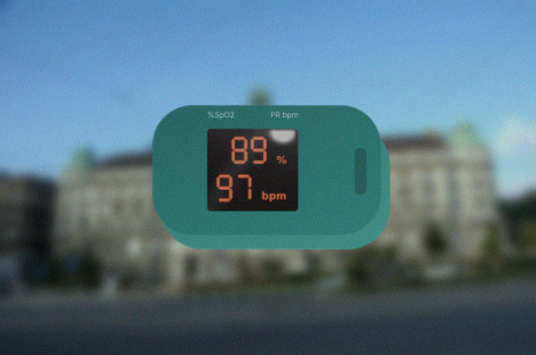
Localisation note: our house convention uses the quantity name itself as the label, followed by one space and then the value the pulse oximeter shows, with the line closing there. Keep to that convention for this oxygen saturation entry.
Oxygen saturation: 89 %
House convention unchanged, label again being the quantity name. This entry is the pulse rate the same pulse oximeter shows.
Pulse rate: 97 bpm
